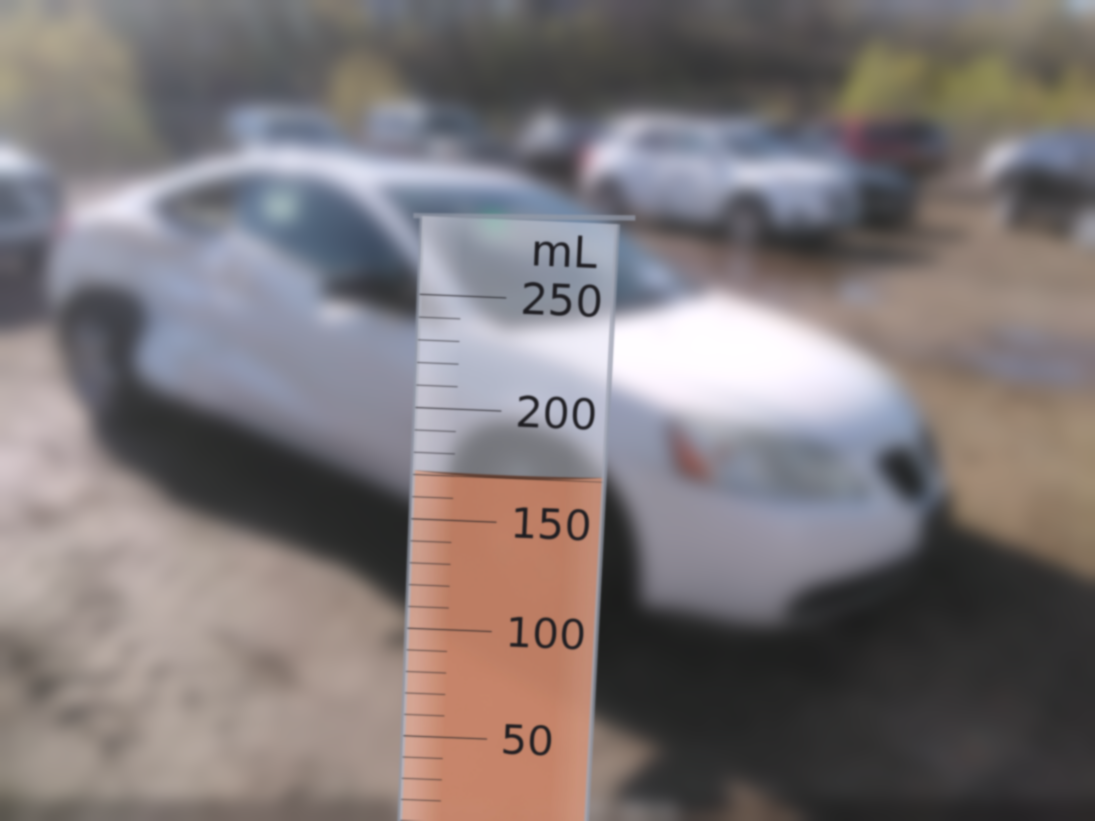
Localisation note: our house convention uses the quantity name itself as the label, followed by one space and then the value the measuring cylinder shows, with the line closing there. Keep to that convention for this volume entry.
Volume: 170 mL
